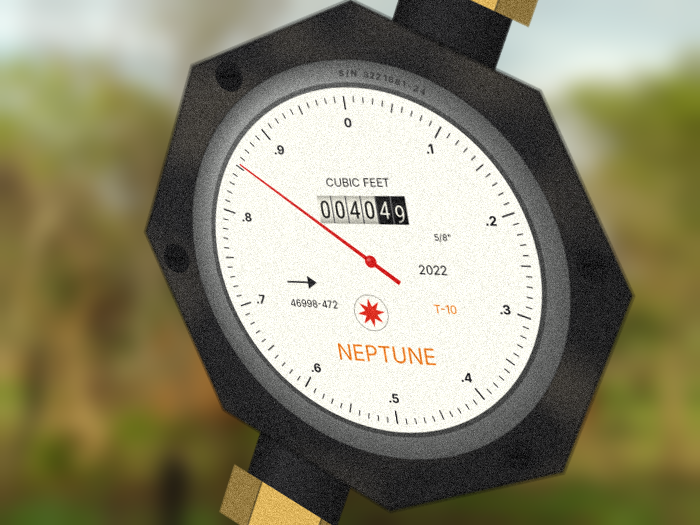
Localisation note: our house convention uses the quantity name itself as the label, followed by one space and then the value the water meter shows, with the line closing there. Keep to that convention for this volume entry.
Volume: 4048.85 ft³
